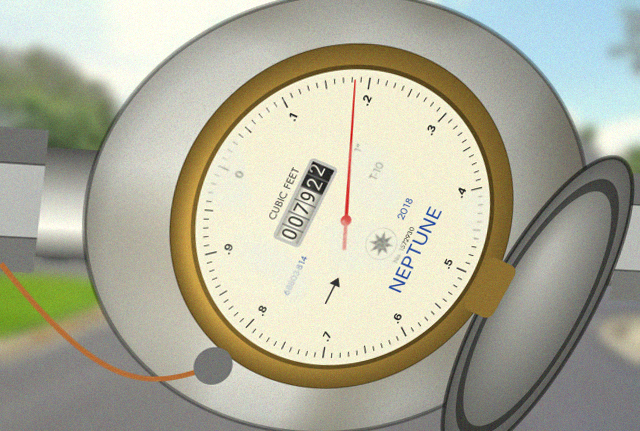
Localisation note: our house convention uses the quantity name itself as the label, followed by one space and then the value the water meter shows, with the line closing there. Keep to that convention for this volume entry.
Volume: 7922.18 ft³
